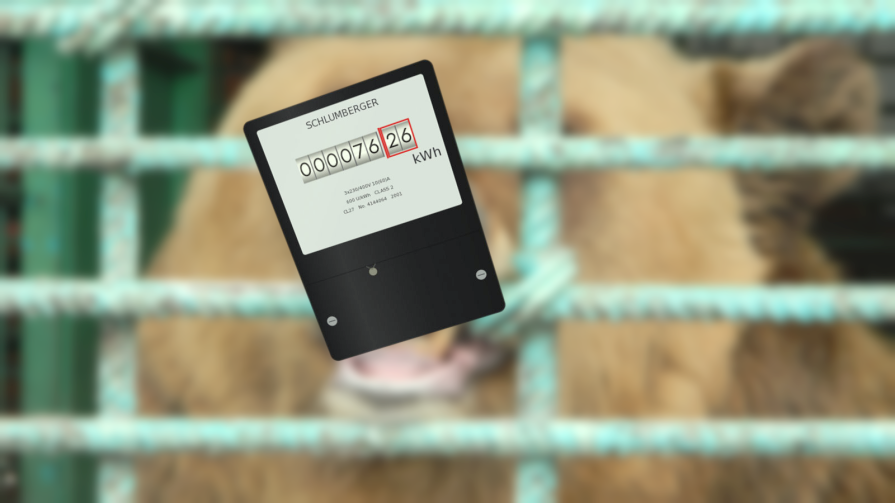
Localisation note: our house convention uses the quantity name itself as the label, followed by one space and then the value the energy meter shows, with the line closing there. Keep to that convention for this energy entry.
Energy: 76.26 kWh
